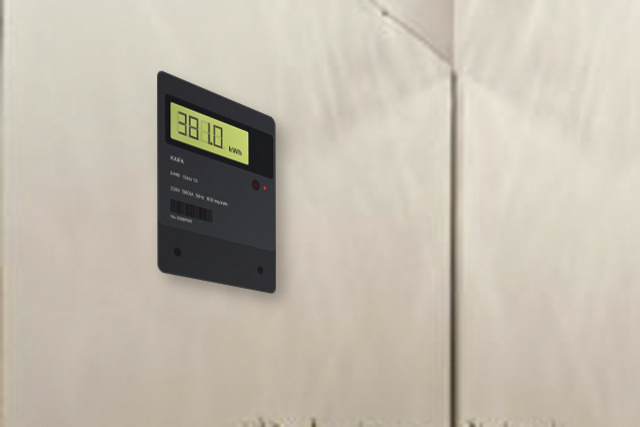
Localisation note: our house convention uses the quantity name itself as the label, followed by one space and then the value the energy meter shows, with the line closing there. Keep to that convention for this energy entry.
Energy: 381.0 kWh
